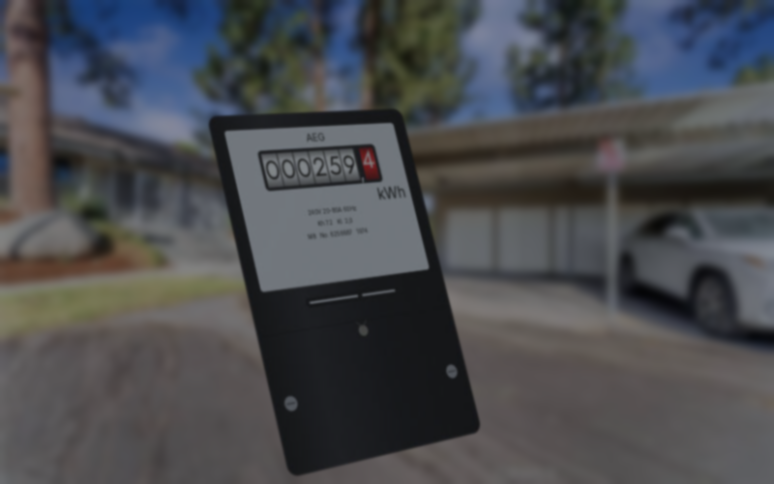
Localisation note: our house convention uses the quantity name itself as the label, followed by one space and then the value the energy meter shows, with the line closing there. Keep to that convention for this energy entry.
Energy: 259.4 kWh
